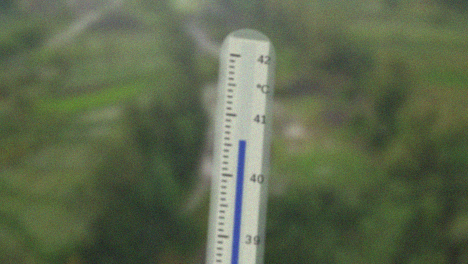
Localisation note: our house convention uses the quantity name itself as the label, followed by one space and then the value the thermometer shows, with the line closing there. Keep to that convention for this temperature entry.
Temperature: 40.6 °C
